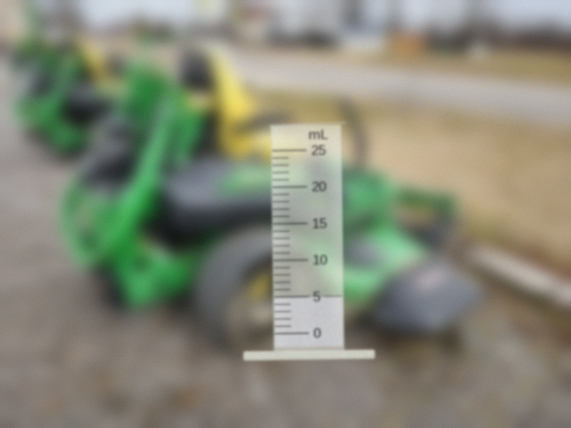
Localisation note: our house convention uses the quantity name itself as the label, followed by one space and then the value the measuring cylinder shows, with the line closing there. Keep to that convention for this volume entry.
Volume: 5 mL
